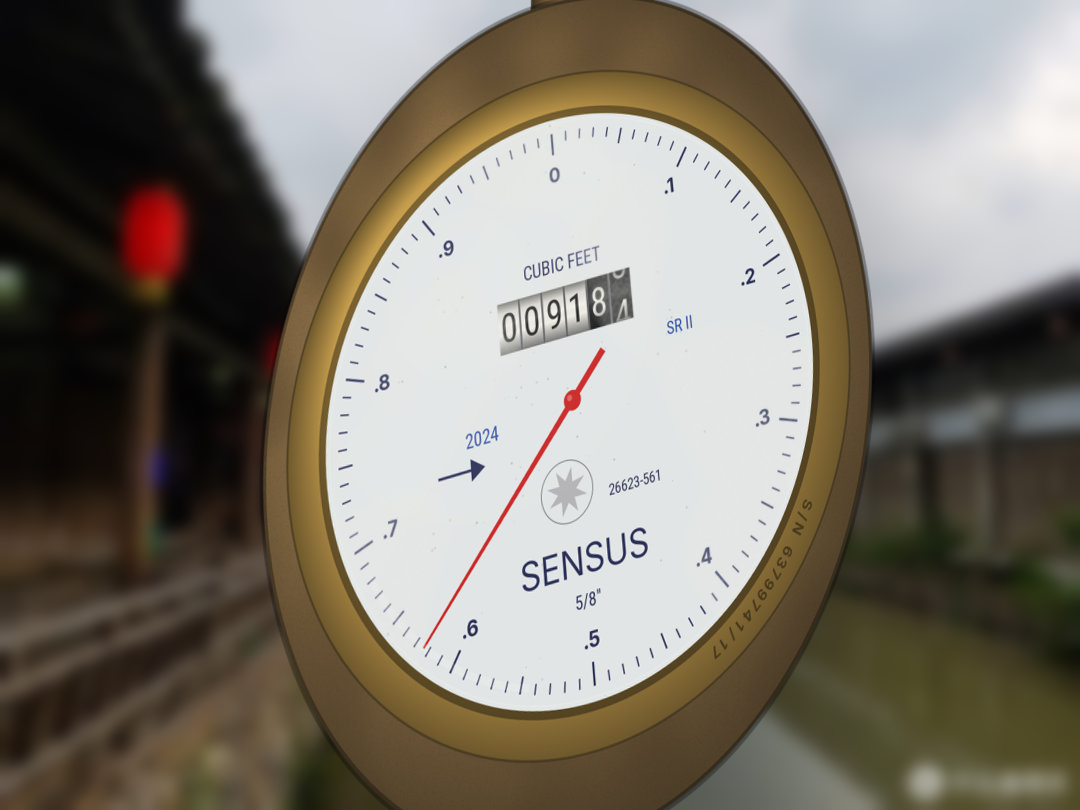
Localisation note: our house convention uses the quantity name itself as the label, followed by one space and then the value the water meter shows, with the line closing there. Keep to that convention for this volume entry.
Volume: 9183.62 ft³
